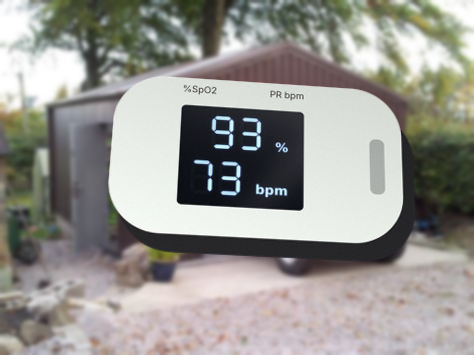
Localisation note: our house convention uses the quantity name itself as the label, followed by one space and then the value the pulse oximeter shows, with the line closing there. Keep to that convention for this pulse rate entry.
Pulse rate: 73 bpm
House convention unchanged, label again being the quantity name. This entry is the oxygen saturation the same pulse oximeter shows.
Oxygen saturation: 93 %
